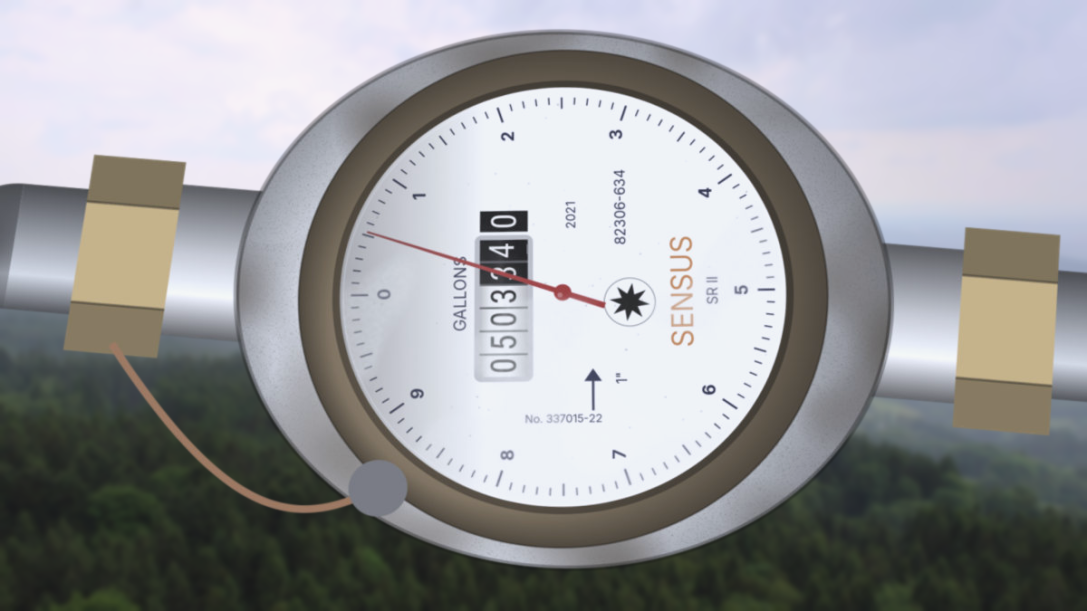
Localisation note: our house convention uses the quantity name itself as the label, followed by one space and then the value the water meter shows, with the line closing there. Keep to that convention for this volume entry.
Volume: 503340.5 gal
